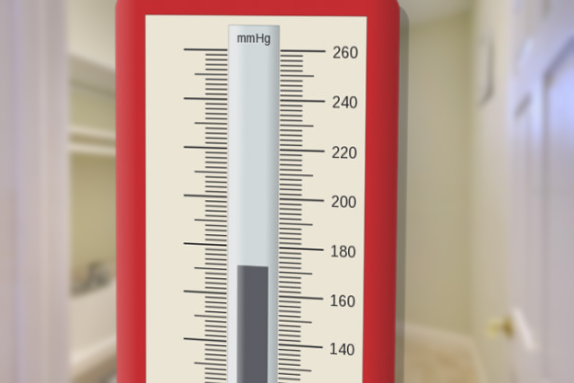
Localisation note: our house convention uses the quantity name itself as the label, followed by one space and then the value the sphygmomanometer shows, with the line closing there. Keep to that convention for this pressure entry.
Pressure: 172 mmHg
